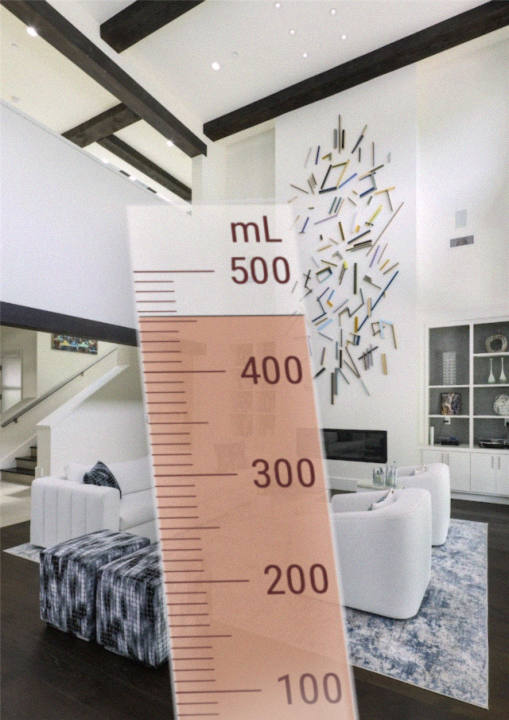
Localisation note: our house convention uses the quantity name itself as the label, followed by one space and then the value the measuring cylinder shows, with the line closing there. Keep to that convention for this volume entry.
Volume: 455 mL
